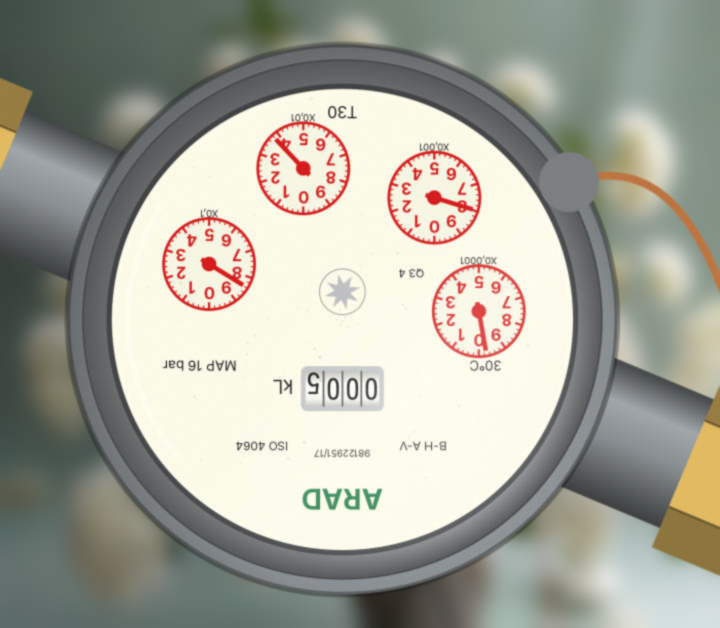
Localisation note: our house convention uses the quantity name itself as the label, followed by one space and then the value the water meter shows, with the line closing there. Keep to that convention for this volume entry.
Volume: 4.8379 kL
